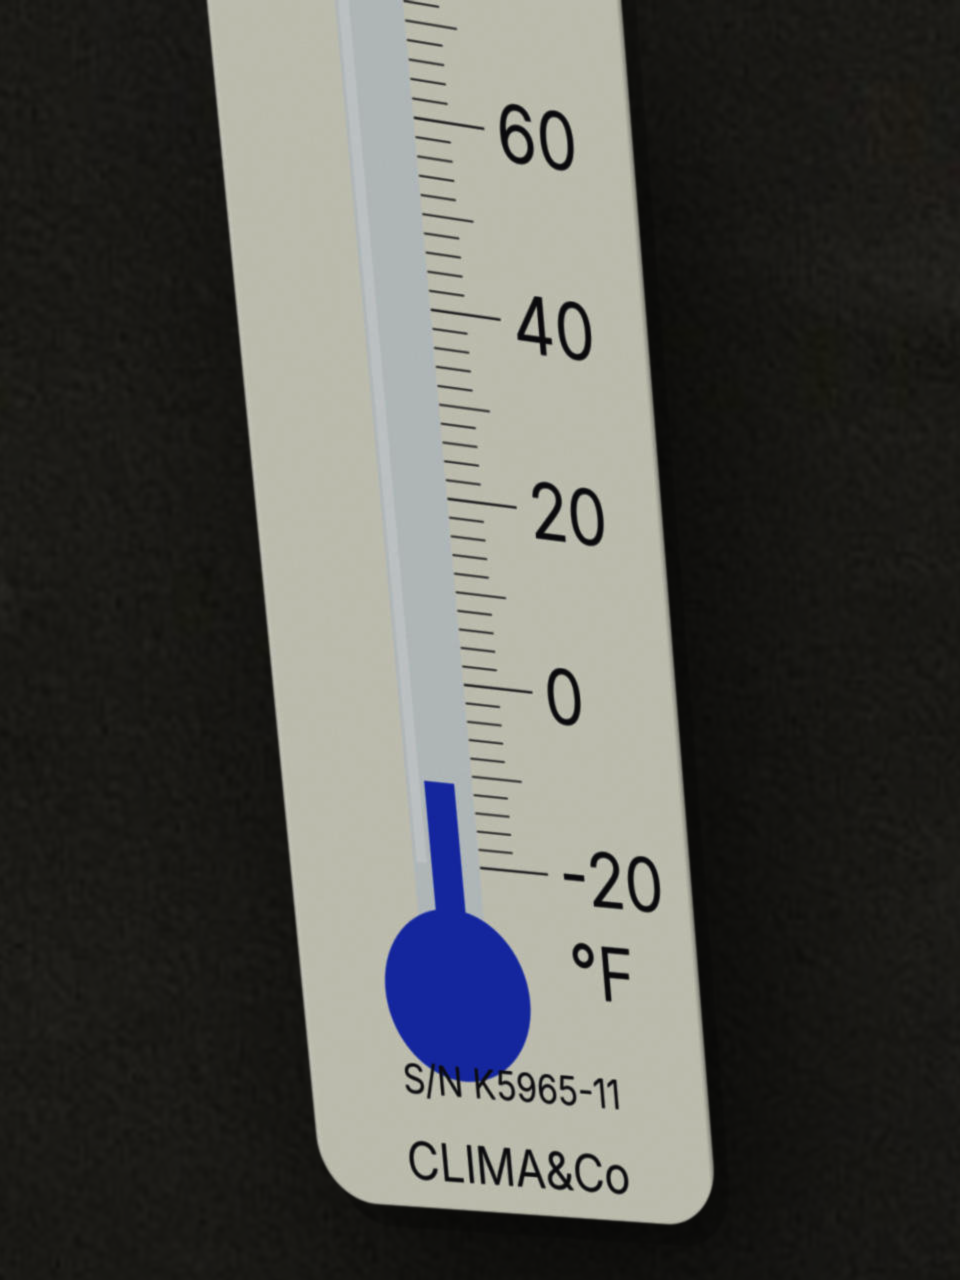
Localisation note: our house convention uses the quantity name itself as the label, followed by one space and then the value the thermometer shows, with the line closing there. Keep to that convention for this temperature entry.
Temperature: -11 °F
